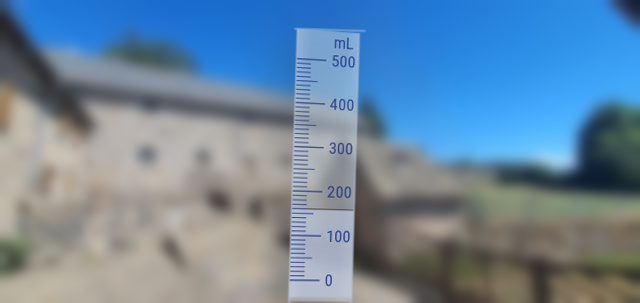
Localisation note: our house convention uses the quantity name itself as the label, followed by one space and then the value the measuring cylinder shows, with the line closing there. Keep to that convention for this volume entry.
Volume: 160 mL
